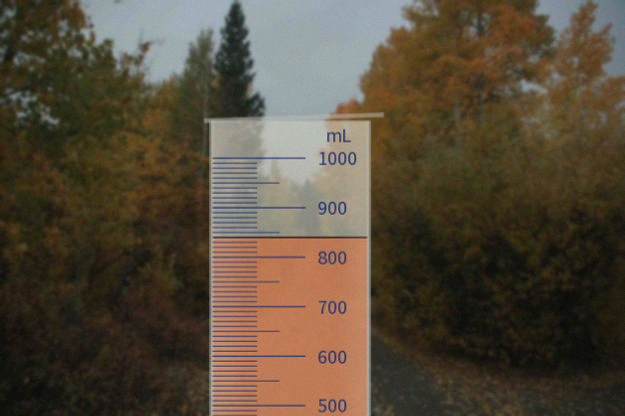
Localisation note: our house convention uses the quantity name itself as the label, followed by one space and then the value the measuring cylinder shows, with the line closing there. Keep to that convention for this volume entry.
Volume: 840 mL
